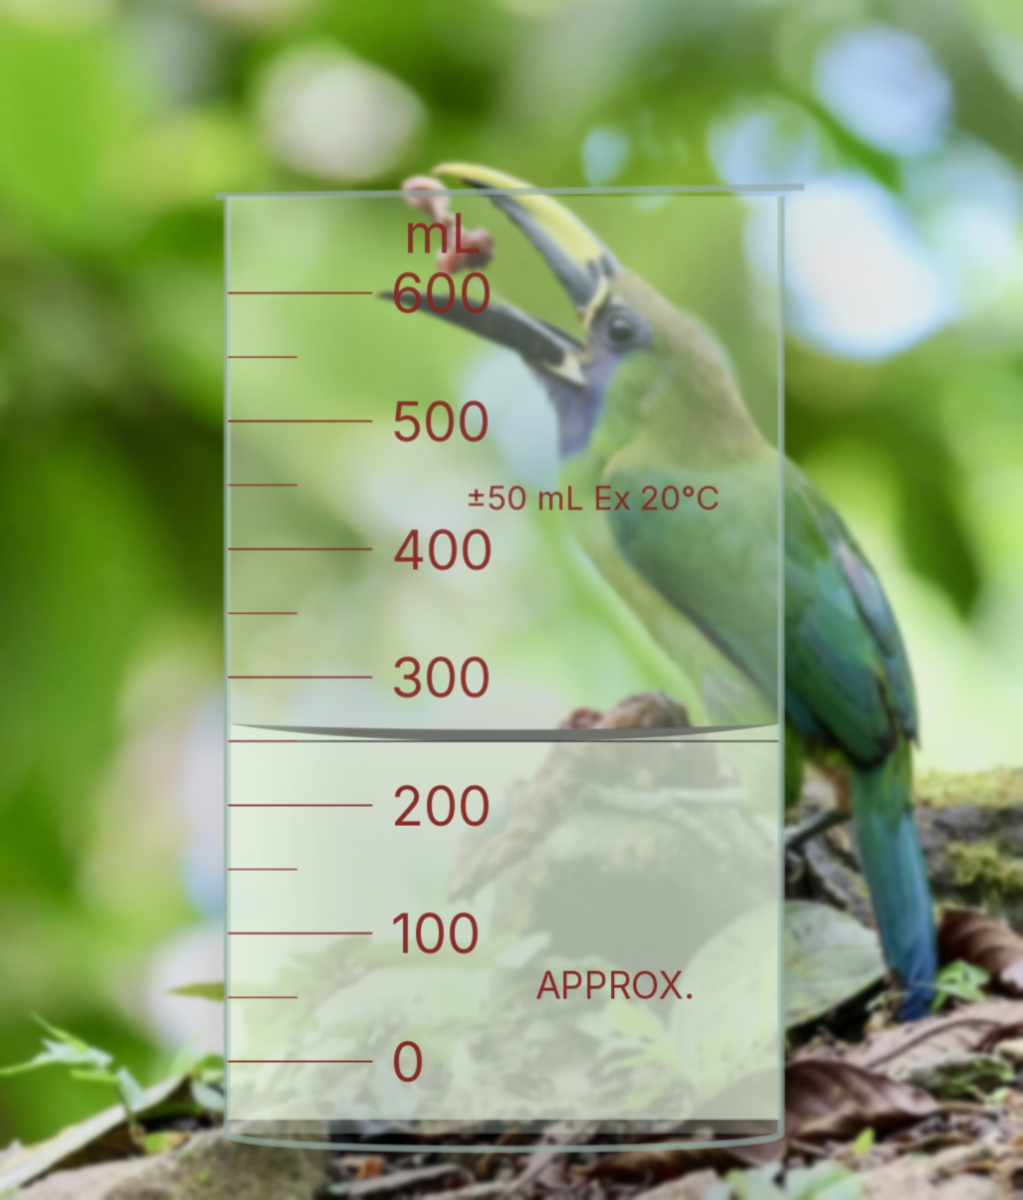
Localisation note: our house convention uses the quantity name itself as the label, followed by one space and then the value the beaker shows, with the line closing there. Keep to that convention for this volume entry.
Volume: 250 mL
